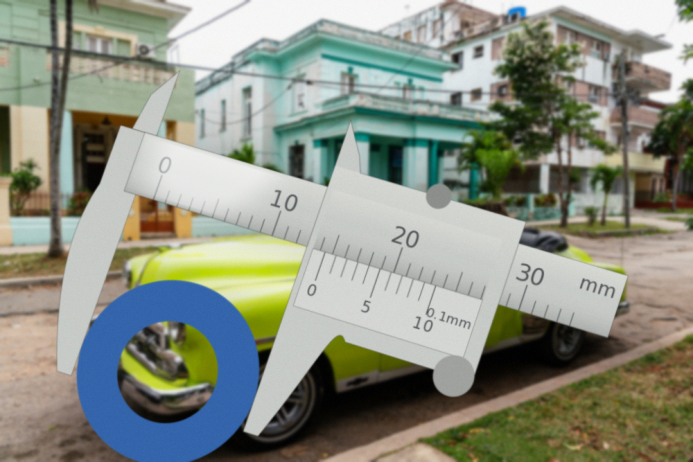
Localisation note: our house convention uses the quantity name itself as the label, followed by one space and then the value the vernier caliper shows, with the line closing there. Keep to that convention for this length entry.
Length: 14.4 mm
